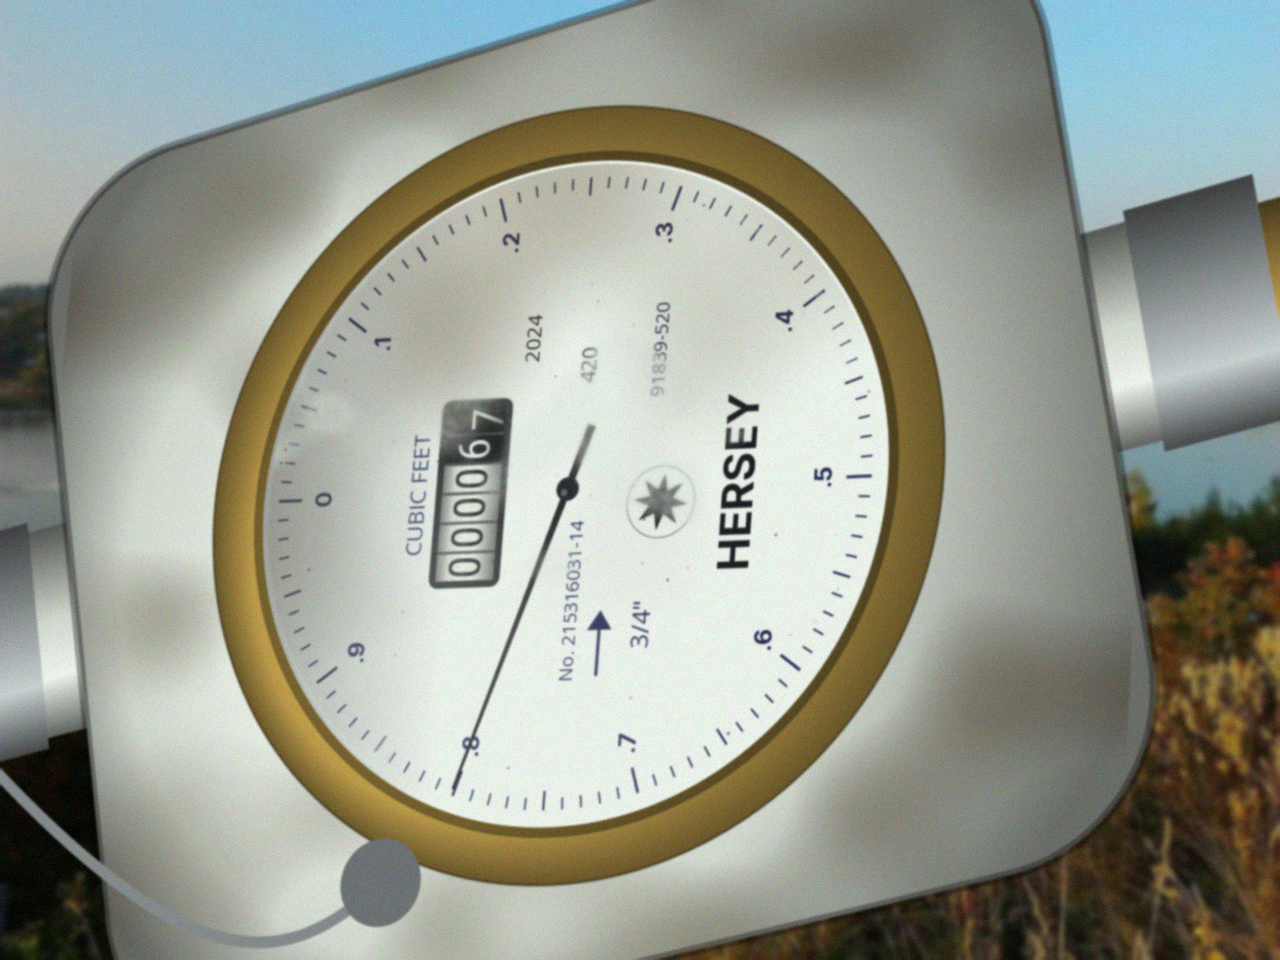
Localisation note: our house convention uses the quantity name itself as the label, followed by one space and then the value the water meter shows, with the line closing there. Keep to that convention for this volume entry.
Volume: 66.80 ft³
